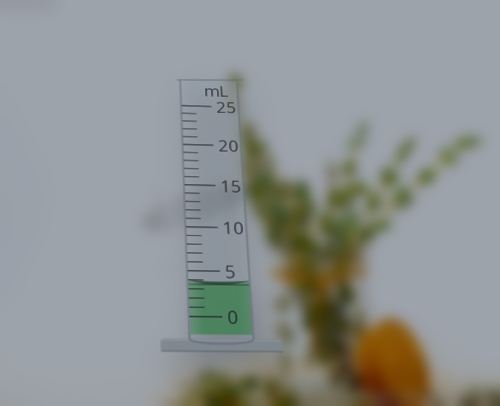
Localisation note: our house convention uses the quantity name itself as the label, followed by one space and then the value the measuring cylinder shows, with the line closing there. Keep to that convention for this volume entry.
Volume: 3.5 mL
